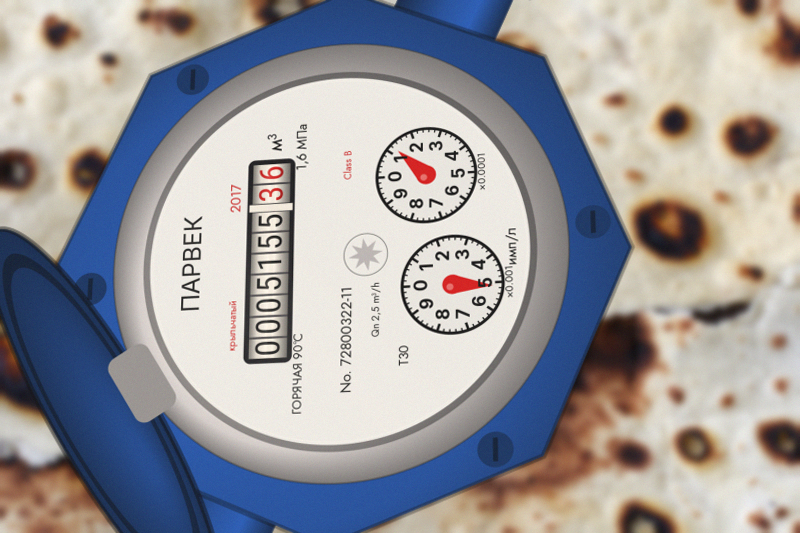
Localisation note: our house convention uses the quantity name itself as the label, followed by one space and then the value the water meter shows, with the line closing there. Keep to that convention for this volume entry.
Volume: 5155.3651 m³
